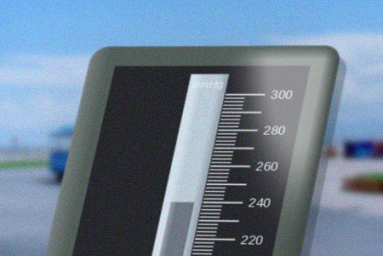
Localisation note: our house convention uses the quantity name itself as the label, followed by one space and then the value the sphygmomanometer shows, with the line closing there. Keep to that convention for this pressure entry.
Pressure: 240 mmHg
